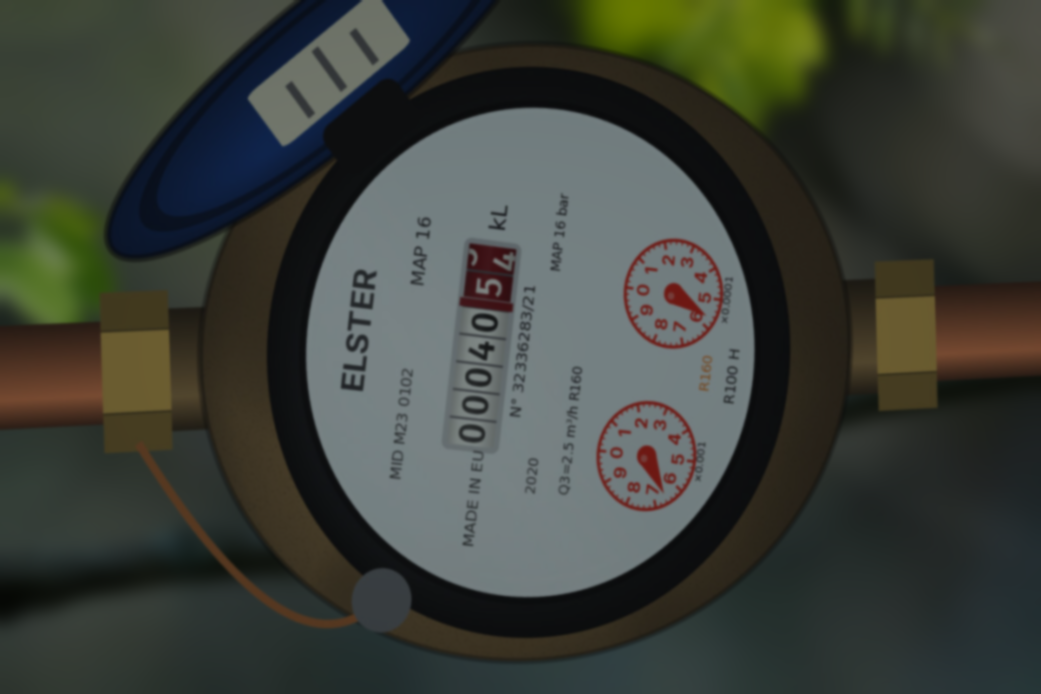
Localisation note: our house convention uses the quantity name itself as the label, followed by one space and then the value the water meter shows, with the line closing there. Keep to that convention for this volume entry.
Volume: 40.5365 kL
